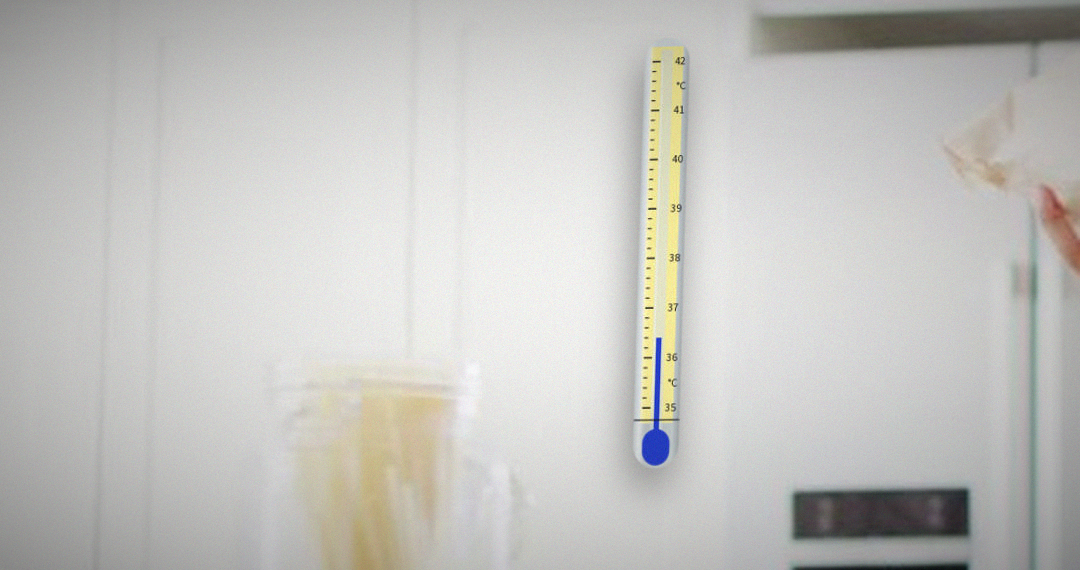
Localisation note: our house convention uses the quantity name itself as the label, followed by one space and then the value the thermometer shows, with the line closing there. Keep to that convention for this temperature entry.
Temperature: 36.4 °C
